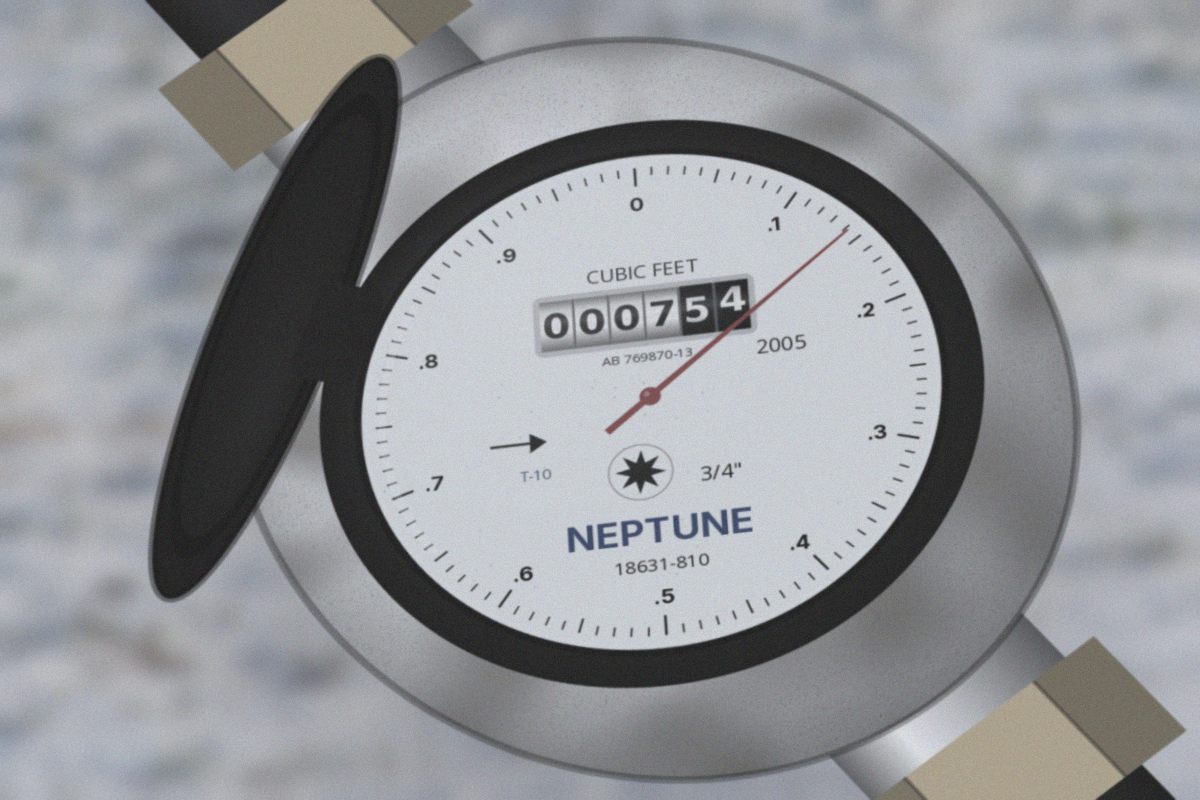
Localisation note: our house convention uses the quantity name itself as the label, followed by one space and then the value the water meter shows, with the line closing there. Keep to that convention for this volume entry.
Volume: 754.14 ft³
